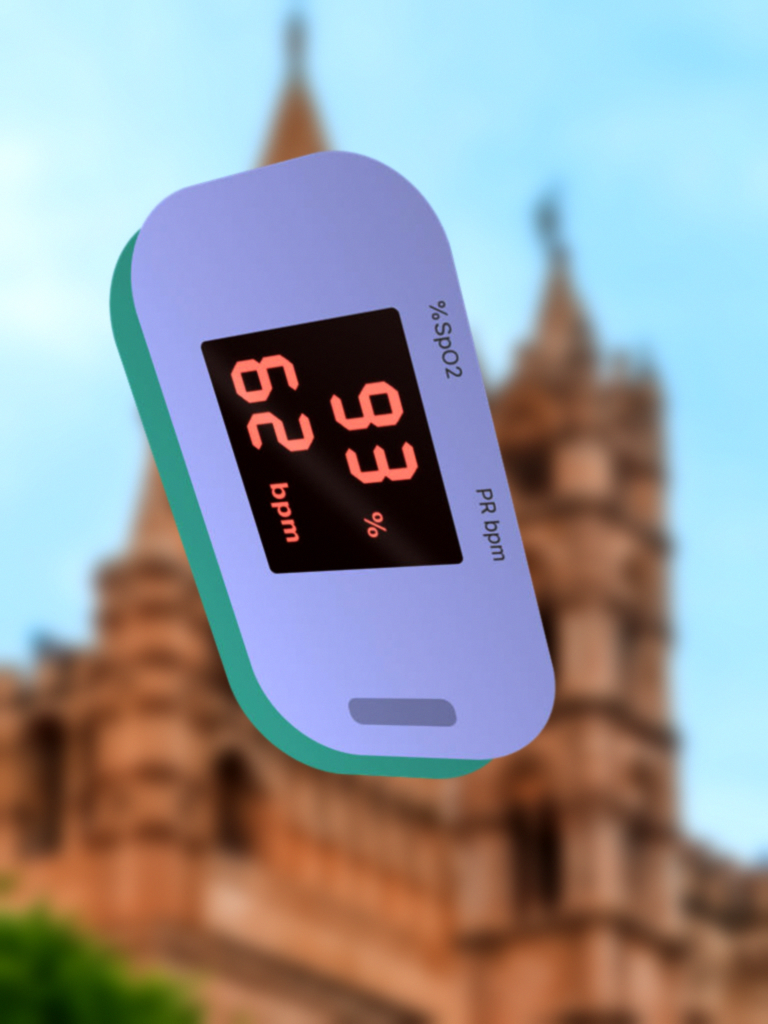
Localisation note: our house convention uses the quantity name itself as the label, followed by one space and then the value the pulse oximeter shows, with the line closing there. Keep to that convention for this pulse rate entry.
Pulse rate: 62 bpm
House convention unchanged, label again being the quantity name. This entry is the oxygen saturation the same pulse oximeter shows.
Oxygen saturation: 93 %
